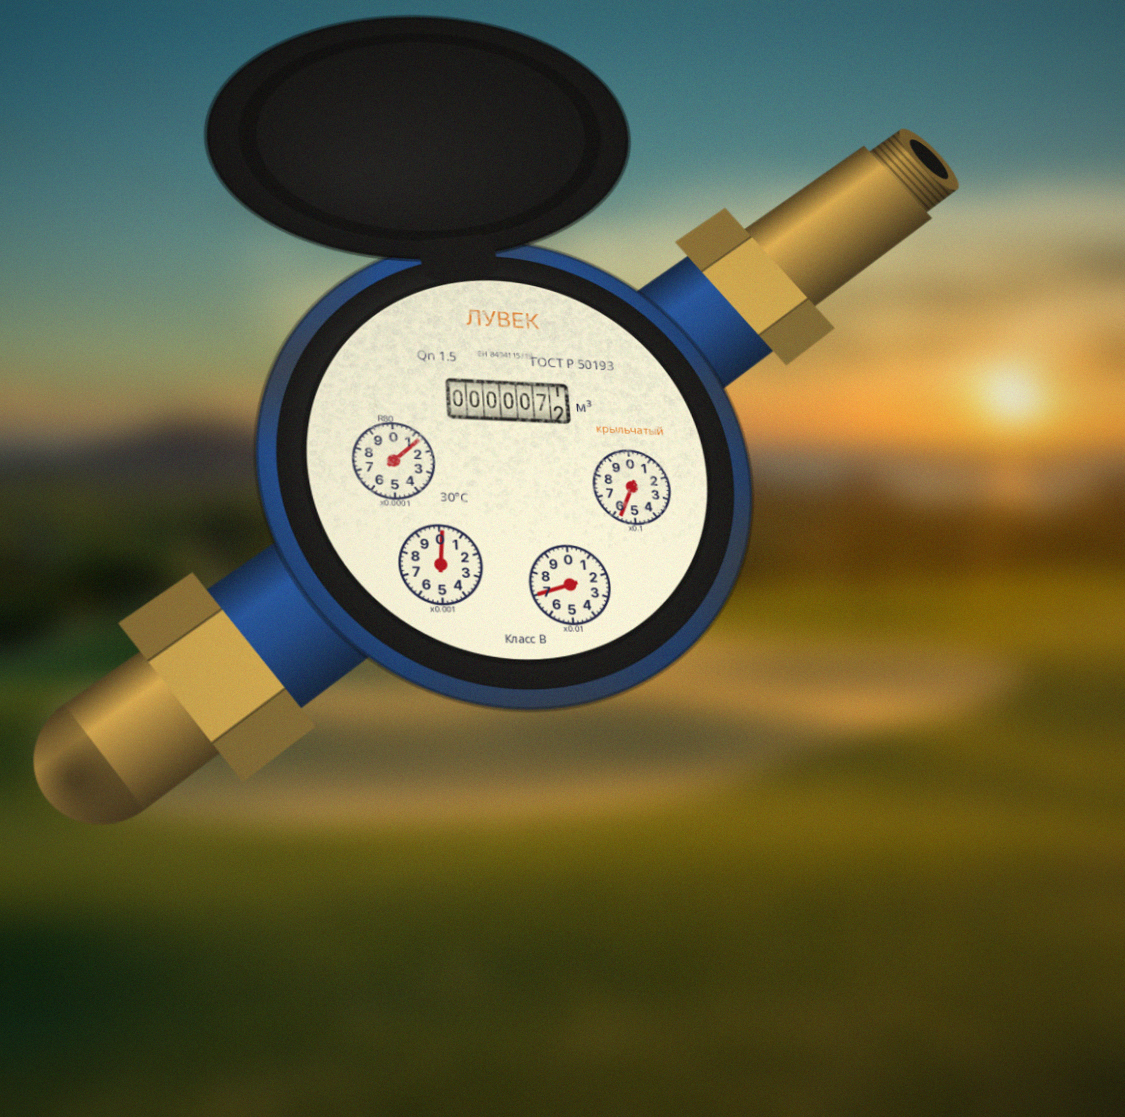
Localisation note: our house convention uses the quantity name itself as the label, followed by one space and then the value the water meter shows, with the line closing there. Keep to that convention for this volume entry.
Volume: 71.5701 m³
